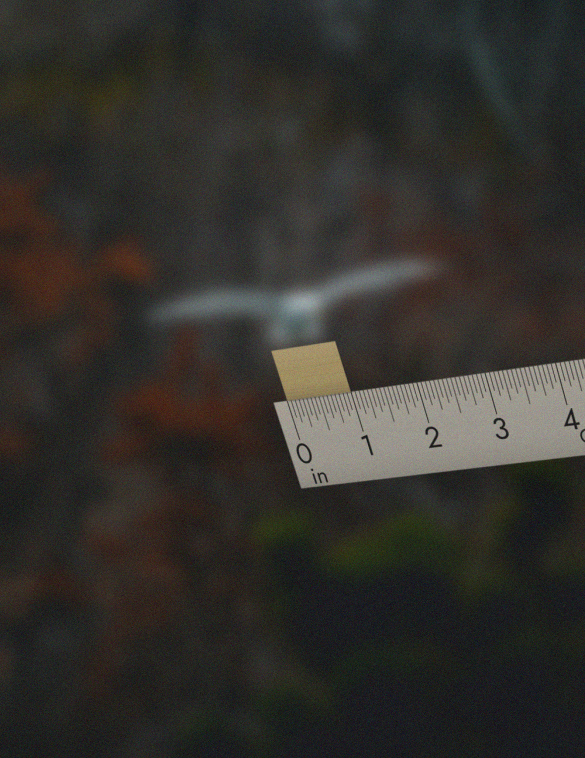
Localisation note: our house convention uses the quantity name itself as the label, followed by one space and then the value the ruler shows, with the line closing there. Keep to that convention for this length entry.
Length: 1 in
